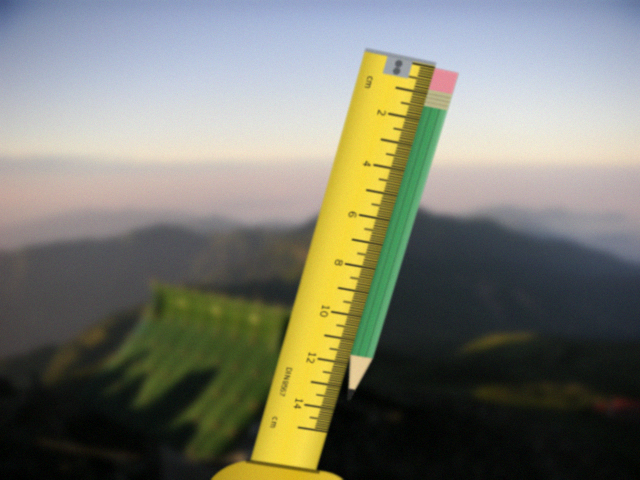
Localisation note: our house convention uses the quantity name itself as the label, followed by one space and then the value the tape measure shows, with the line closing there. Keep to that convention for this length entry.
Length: 13.5 cm
